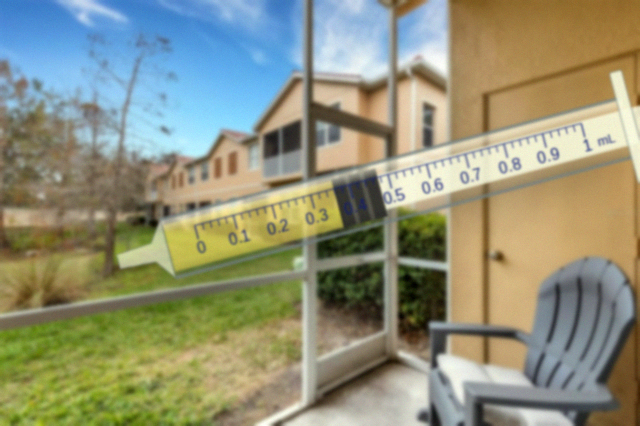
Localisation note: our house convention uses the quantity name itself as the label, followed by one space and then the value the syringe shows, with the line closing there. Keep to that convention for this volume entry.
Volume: 0.36 mL
